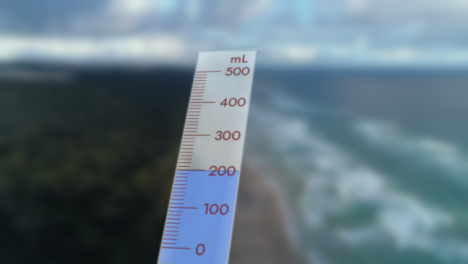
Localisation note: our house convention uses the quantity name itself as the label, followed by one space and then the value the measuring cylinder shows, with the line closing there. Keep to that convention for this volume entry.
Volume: 200 mL
